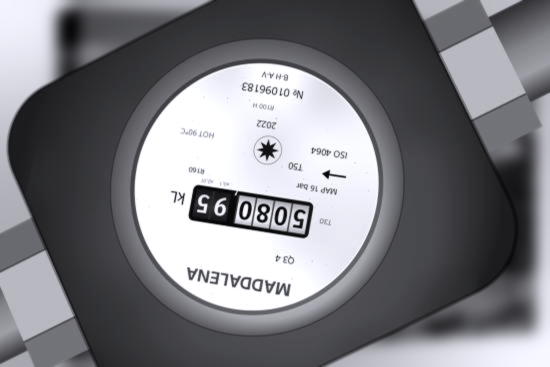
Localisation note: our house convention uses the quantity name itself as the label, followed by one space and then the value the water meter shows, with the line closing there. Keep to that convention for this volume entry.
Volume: 5080.95 kL
